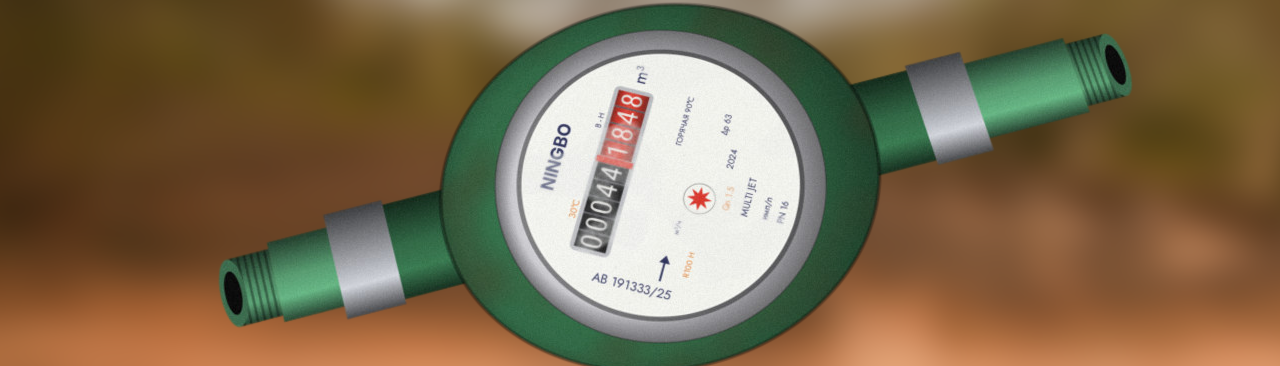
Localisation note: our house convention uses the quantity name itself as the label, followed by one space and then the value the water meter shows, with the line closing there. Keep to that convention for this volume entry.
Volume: 44.1848 m³
